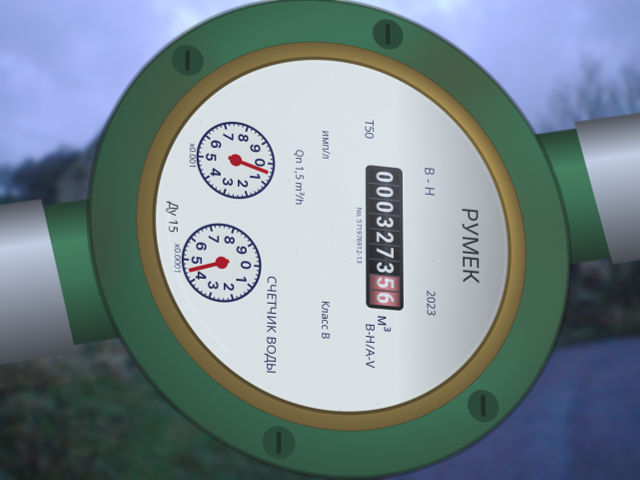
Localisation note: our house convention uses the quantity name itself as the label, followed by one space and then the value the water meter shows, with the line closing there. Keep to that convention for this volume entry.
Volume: 3273.5604 m³
